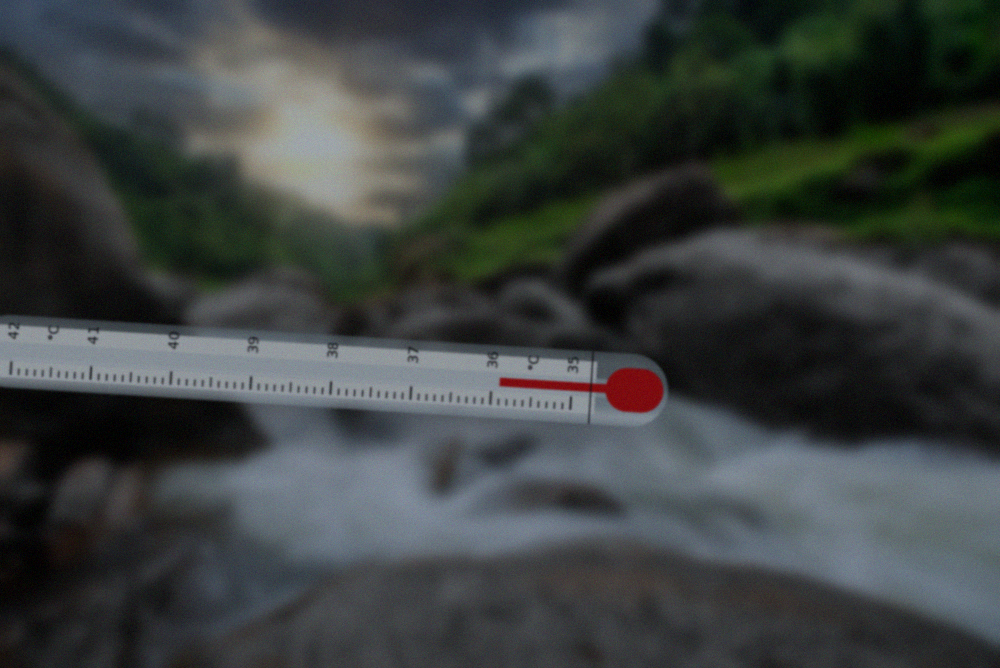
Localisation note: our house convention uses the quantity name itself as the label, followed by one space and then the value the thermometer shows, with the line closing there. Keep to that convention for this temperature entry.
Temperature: 35.9 °C
